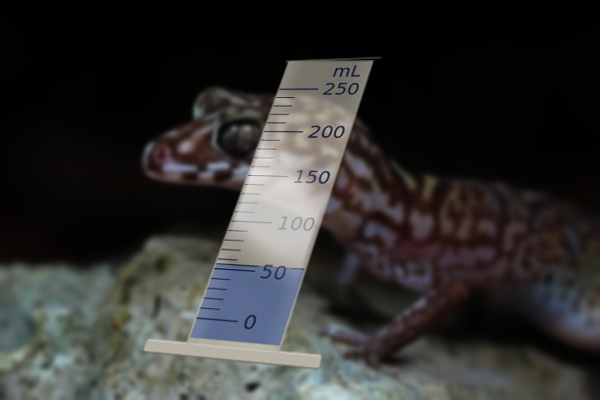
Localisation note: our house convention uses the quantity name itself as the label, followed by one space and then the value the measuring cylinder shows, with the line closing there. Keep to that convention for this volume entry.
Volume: 55 mL
